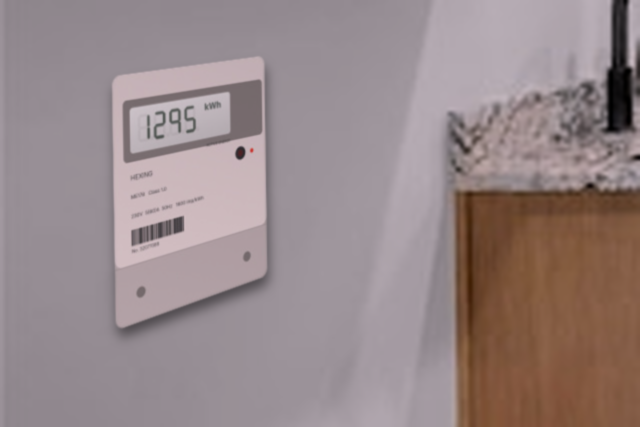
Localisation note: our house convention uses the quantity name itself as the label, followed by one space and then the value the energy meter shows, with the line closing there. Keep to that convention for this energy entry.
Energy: 1295 kWh
